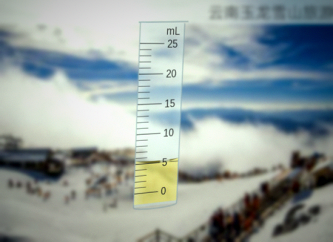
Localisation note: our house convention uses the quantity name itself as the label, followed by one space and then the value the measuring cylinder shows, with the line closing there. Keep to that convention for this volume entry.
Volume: 5 mL
